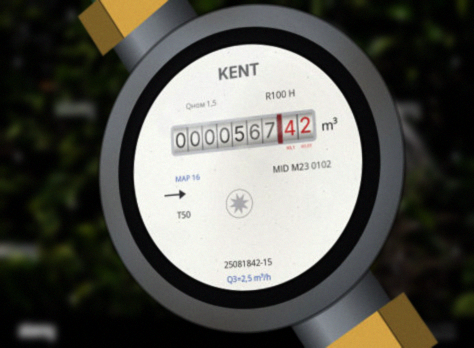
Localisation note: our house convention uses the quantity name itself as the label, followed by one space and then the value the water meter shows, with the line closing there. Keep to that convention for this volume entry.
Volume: 567.42 m³
